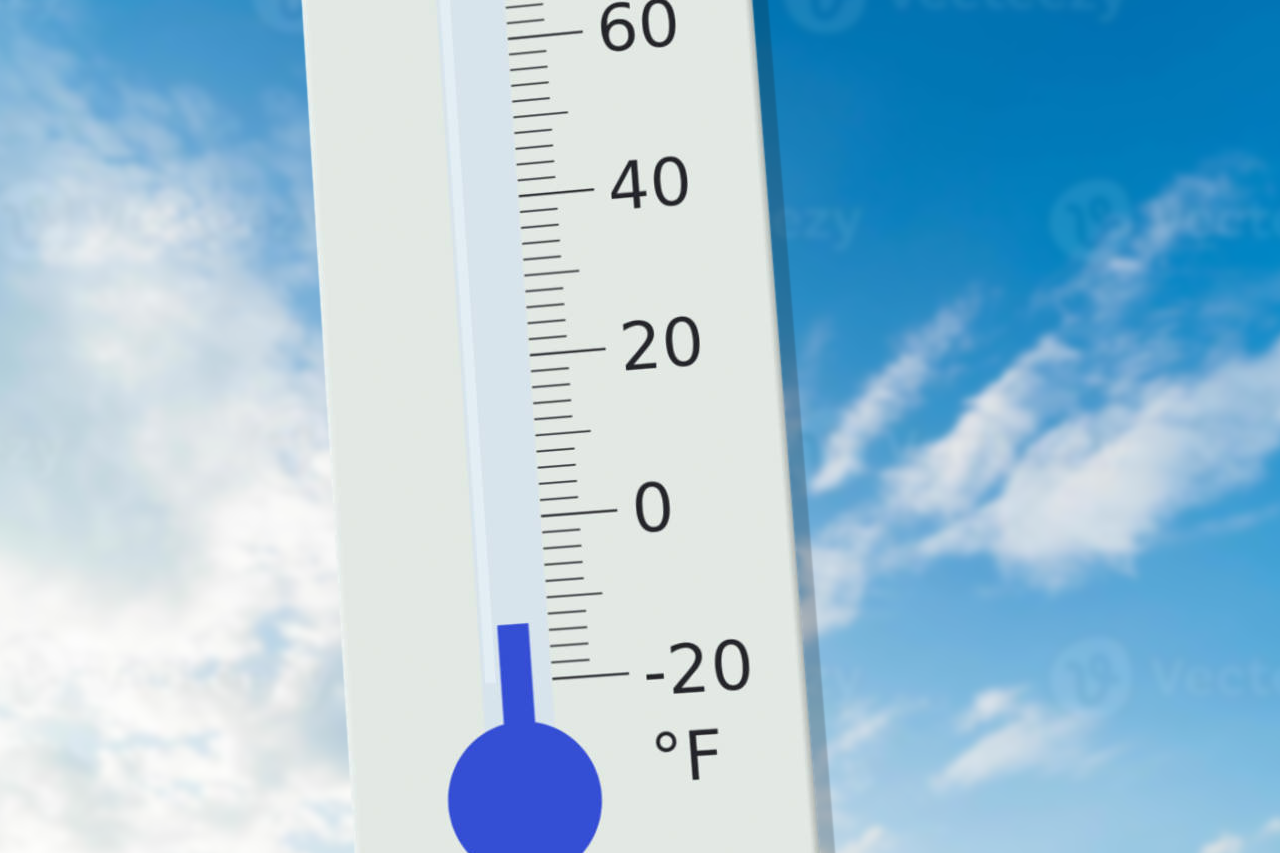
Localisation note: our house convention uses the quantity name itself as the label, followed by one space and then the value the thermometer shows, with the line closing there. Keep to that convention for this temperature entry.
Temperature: -13 °F
